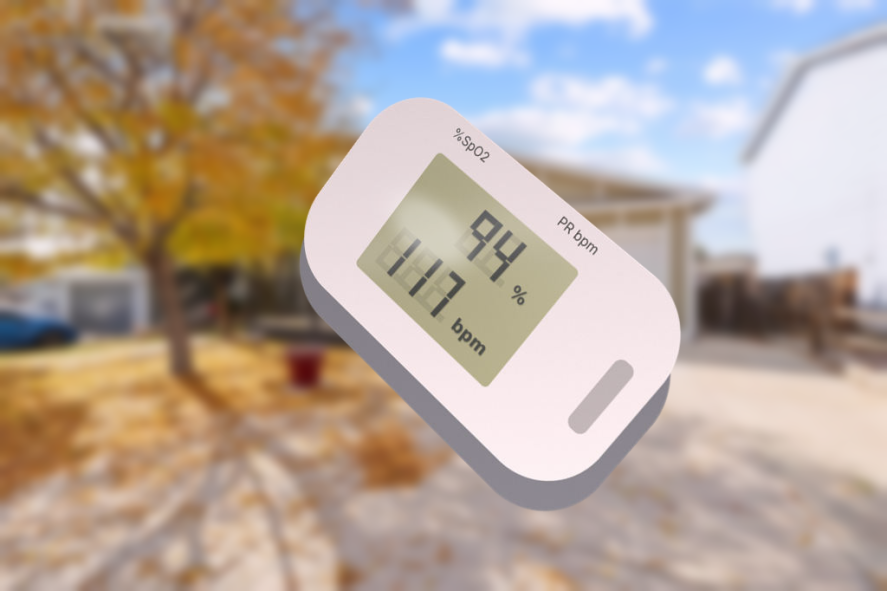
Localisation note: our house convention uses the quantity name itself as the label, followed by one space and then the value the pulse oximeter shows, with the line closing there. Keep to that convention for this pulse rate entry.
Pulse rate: 117 bpm
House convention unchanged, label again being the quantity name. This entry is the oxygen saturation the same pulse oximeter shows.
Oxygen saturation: 94 %
